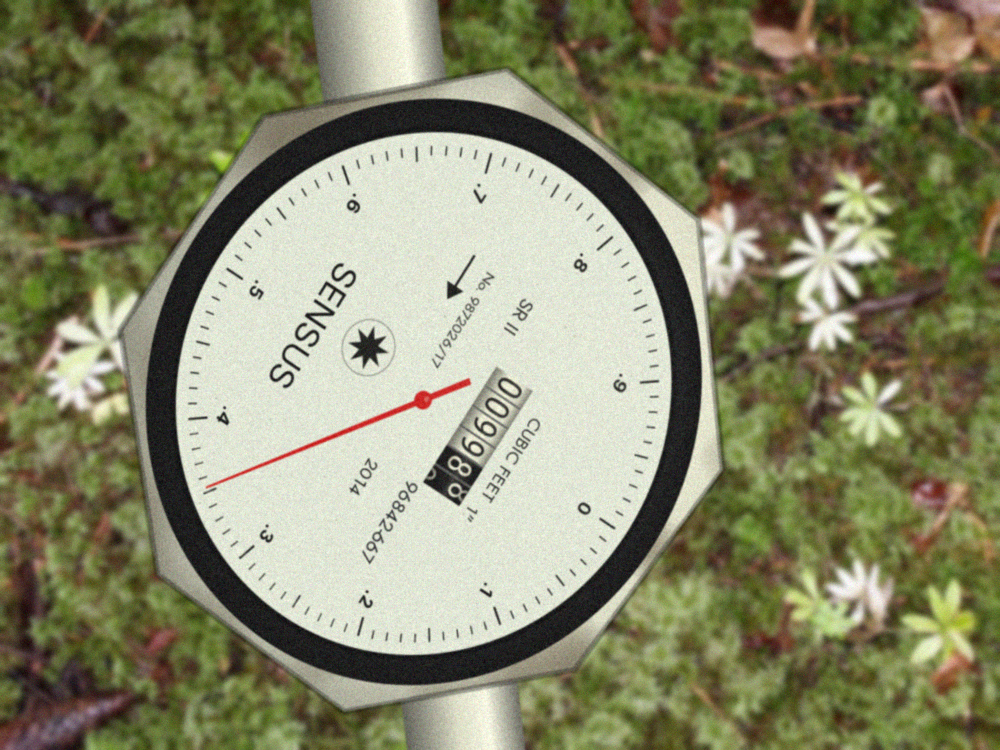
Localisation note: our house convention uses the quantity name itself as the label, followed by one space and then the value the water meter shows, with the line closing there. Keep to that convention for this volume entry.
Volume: 9988.35 ft³
